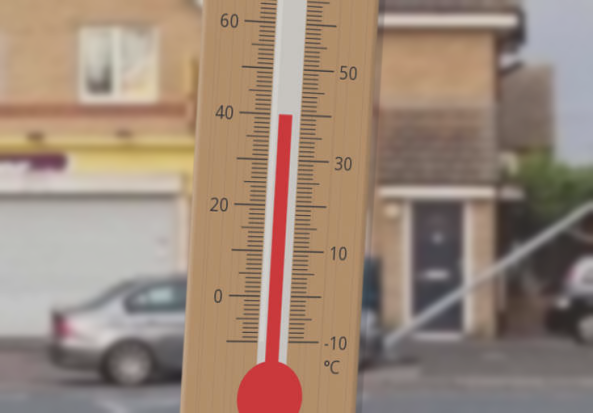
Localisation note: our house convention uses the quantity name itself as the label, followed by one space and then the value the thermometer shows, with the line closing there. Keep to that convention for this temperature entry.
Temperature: 40 °C
